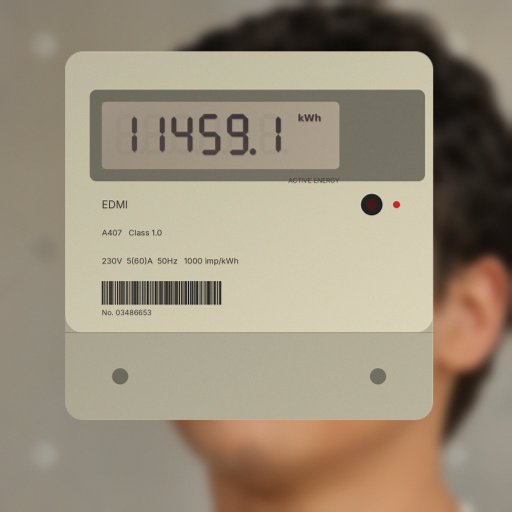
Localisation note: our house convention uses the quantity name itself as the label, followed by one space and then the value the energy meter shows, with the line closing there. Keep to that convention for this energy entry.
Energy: 11459.1 kWh
